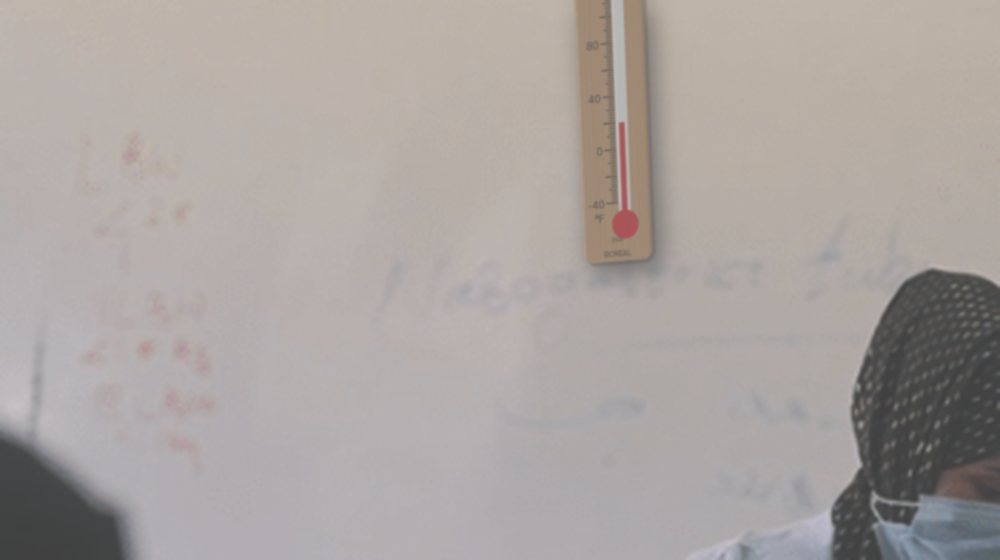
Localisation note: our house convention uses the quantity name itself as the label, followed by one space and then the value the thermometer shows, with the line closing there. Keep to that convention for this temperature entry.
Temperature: 20 °F
